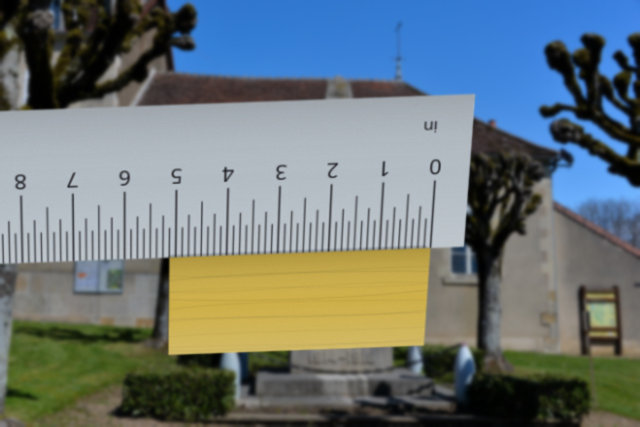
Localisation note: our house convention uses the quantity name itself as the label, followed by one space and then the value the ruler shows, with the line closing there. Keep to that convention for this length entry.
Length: 5.125 in
